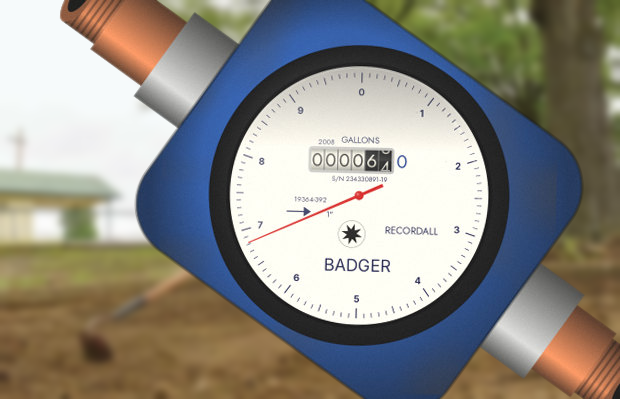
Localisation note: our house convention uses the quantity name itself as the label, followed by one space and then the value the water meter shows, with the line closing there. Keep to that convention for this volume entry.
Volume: 636.8 gal
